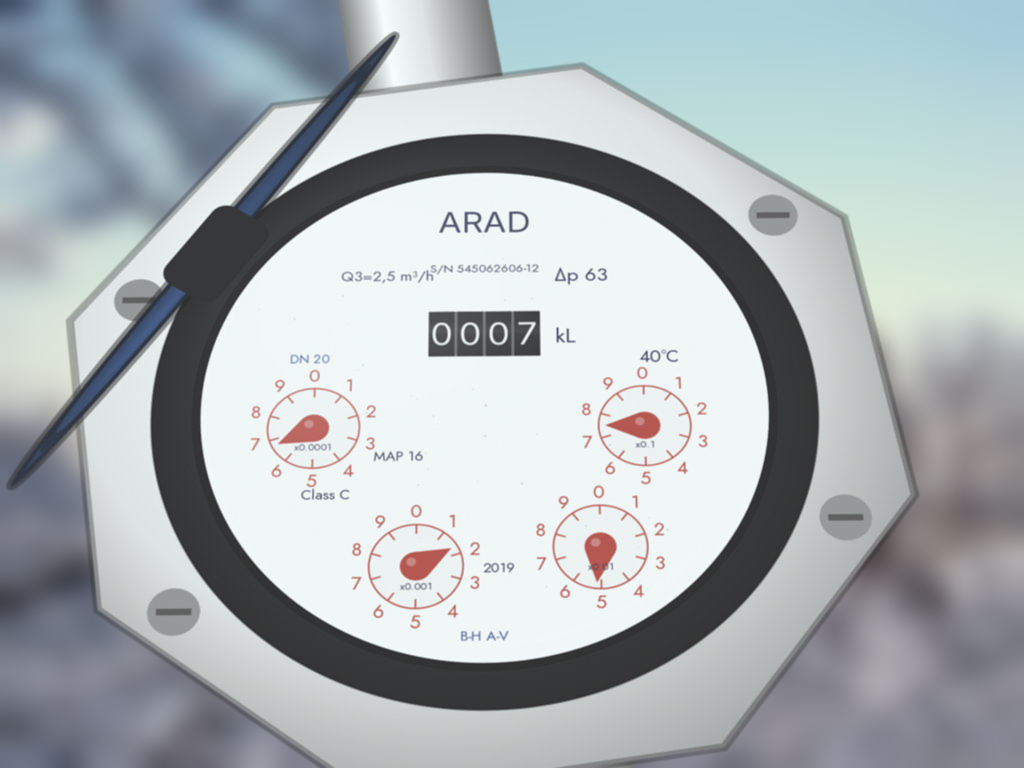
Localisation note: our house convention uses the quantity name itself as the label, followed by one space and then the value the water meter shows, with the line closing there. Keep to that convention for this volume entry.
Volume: 7.7516 kL
